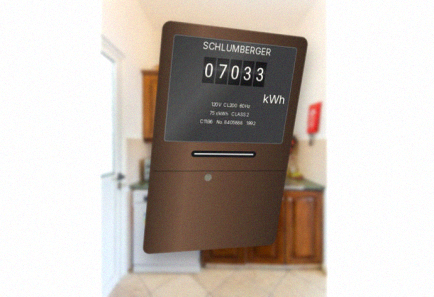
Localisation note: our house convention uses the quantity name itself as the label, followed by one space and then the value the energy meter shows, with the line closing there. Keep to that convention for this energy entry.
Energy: 7033 kWh
